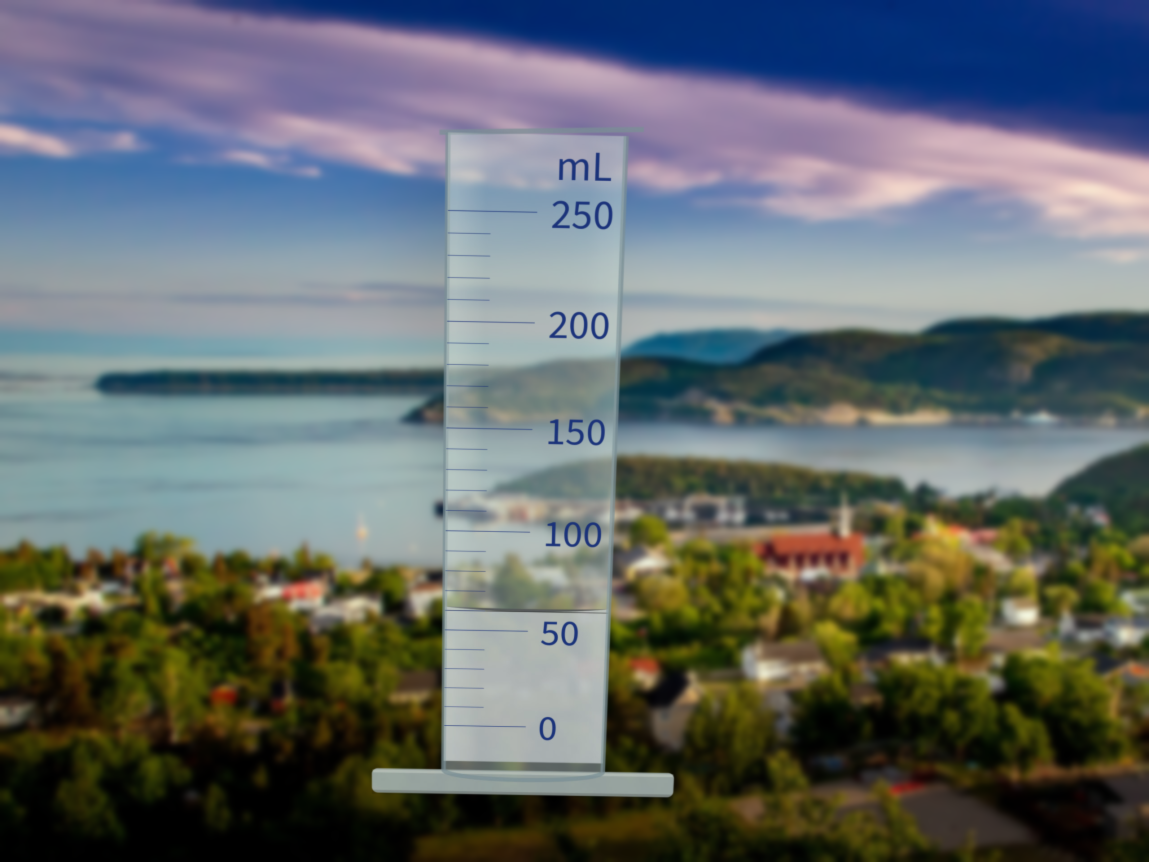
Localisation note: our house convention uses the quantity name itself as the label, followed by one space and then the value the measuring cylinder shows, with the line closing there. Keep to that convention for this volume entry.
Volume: 60 mL
